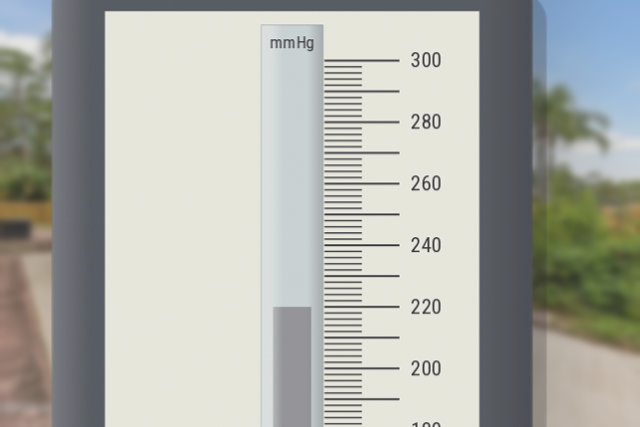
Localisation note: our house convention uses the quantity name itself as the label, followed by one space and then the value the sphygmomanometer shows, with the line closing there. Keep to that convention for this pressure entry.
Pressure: 220 mmHg
